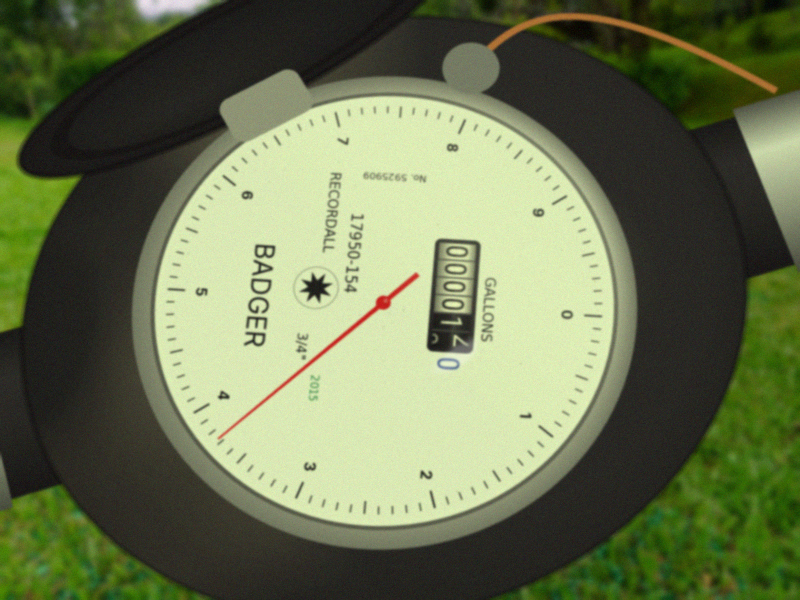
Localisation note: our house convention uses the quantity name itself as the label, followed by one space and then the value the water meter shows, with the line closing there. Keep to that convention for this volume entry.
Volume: 123.7 gal
